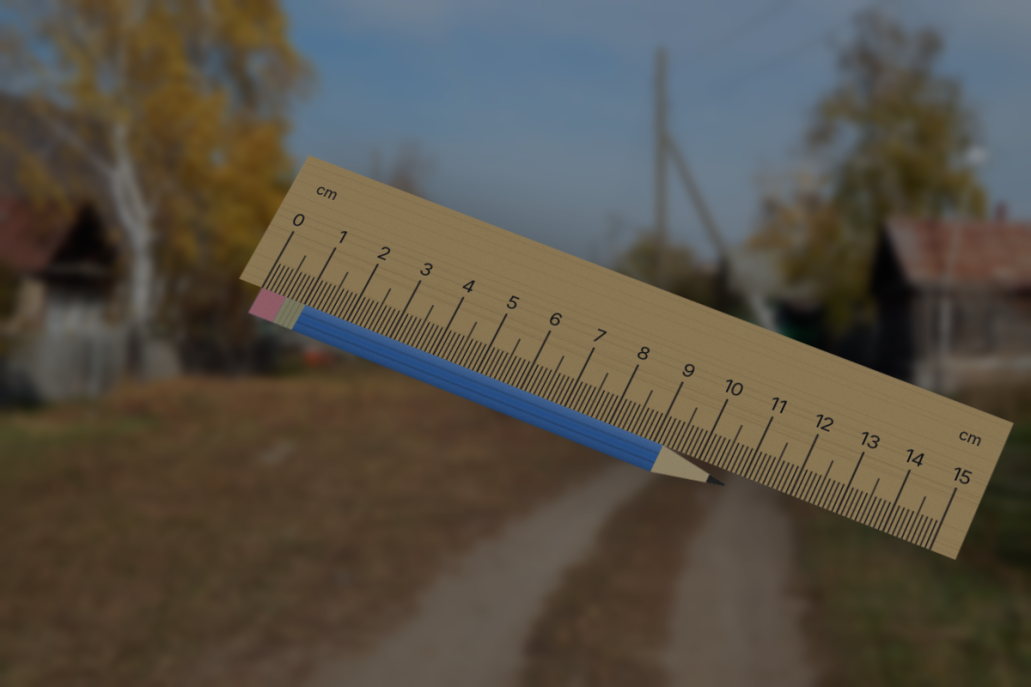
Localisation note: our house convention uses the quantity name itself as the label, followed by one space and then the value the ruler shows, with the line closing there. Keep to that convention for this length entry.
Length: 10.7 cm
